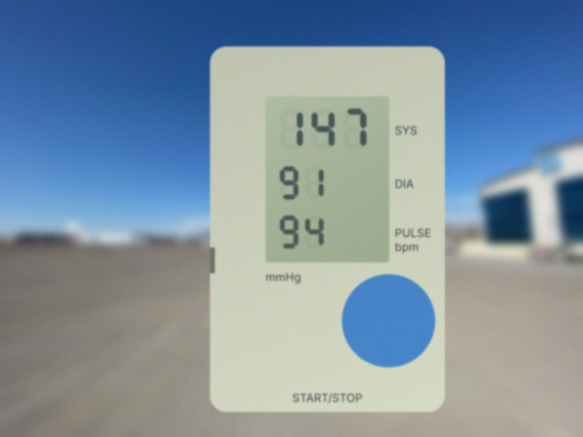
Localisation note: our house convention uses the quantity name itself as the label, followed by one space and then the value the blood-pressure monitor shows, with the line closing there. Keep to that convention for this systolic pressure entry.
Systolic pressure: 147 mmHg
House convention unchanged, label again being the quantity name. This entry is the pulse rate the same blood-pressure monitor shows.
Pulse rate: 94 bpm
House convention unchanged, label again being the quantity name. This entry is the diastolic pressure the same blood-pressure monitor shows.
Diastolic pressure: 91 mmHg
